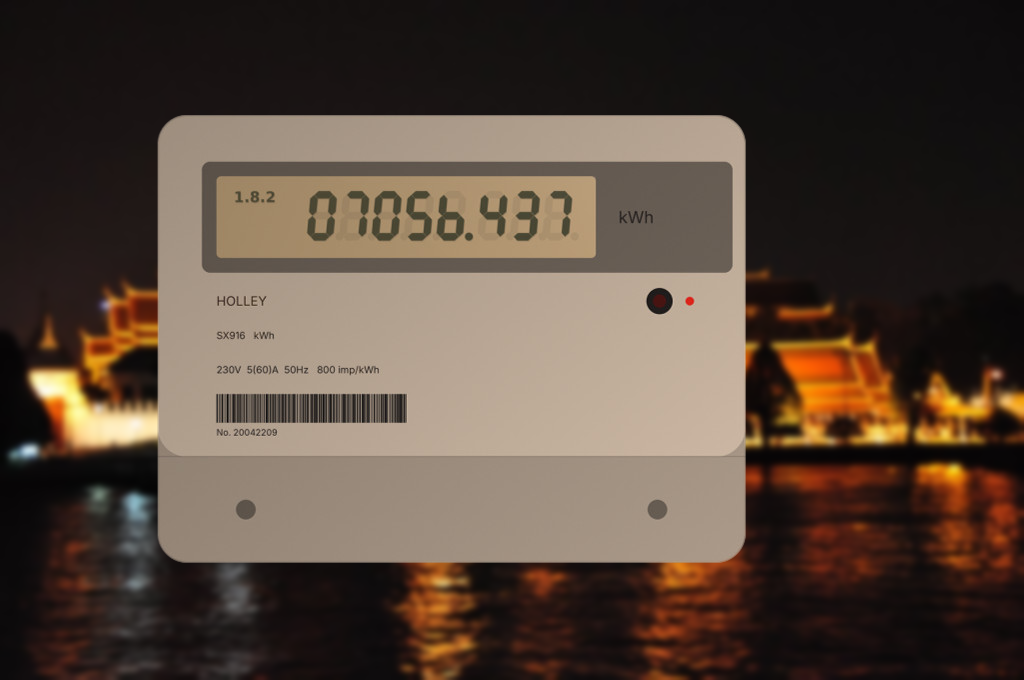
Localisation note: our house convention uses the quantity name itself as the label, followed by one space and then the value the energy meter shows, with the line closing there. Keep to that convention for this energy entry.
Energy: 7056.437 kWh
